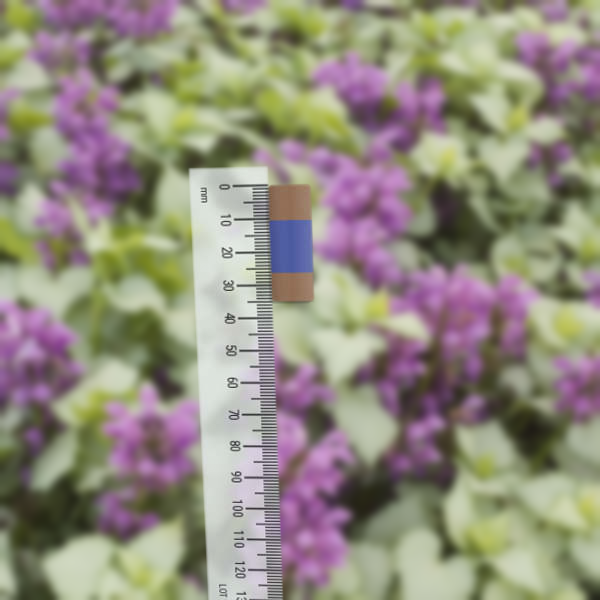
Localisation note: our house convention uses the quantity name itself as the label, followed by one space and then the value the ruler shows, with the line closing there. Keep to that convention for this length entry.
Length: 35 mm
